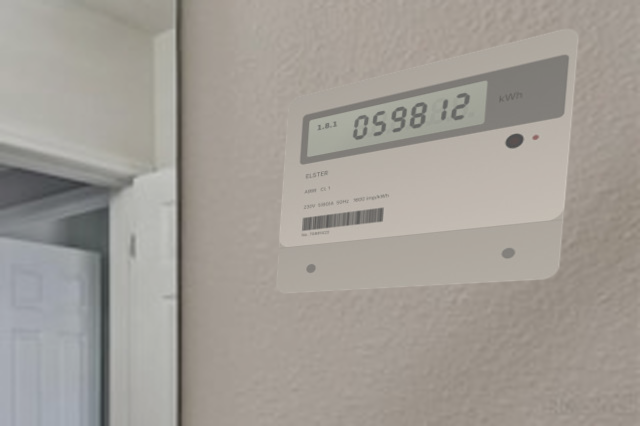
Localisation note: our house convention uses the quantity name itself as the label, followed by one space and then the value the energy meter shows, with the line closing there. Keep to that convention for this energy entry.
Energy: 59812 kWh
